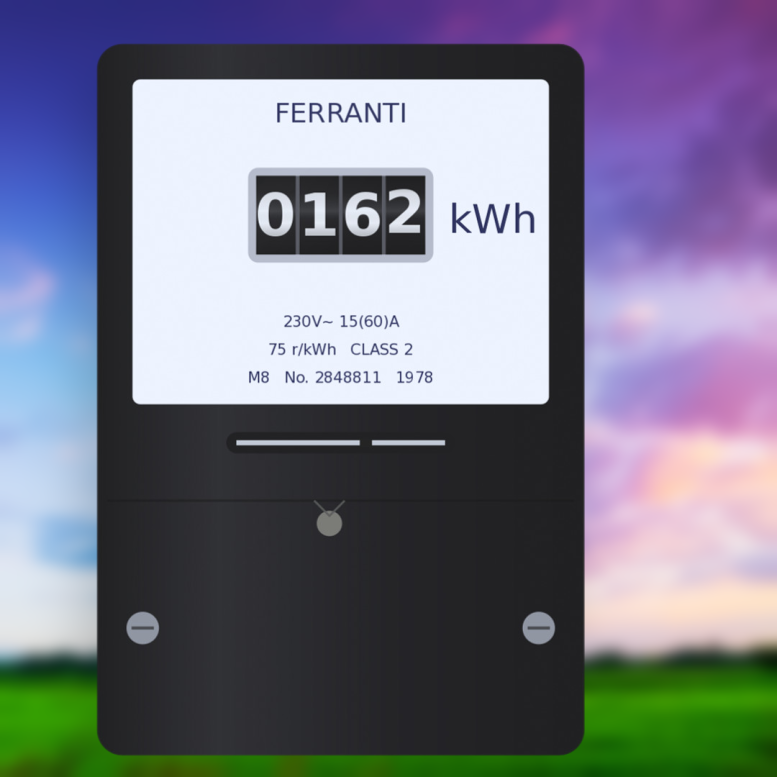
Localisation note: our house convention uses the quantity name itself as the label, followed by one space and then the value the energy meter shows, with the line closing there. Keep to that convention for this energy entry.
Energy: 162 kWh
